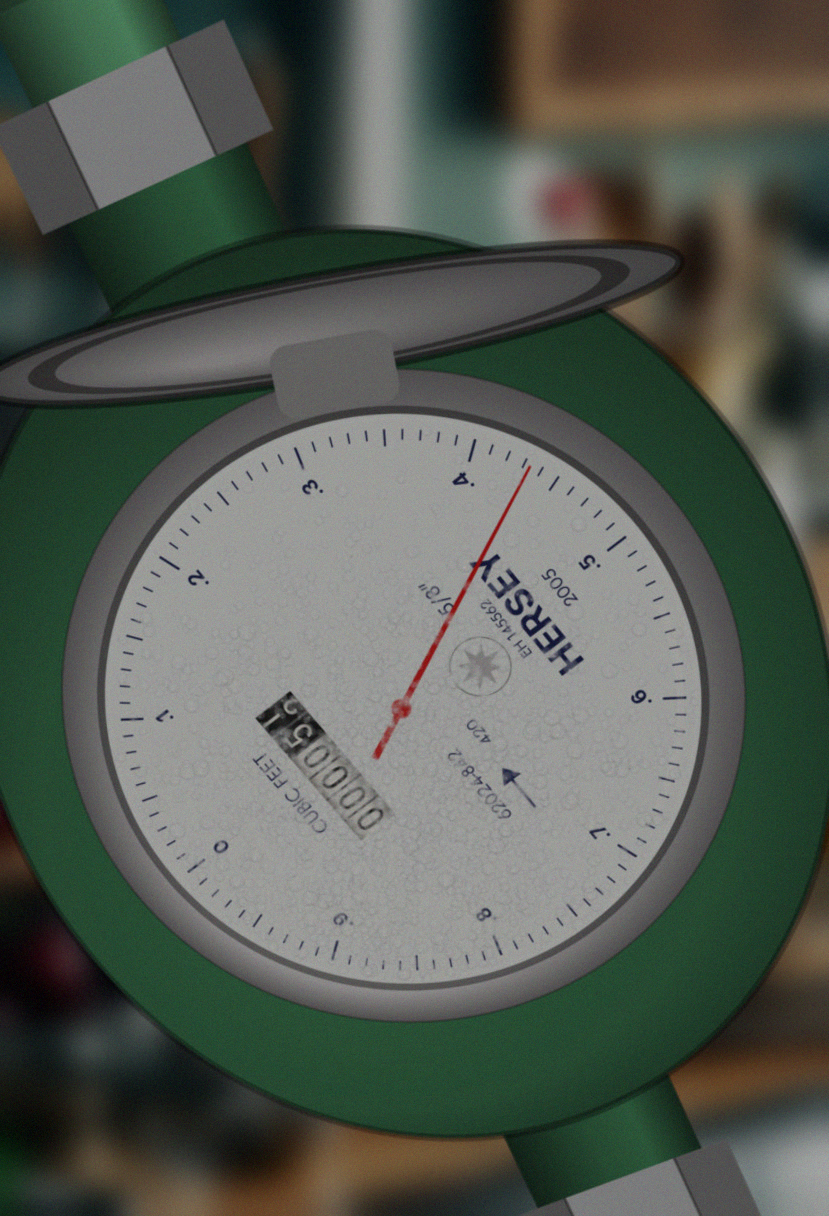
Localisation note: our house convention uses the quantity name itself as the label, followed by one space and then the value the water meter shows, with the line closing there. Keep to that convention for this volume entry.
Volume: 51.43 ft³
